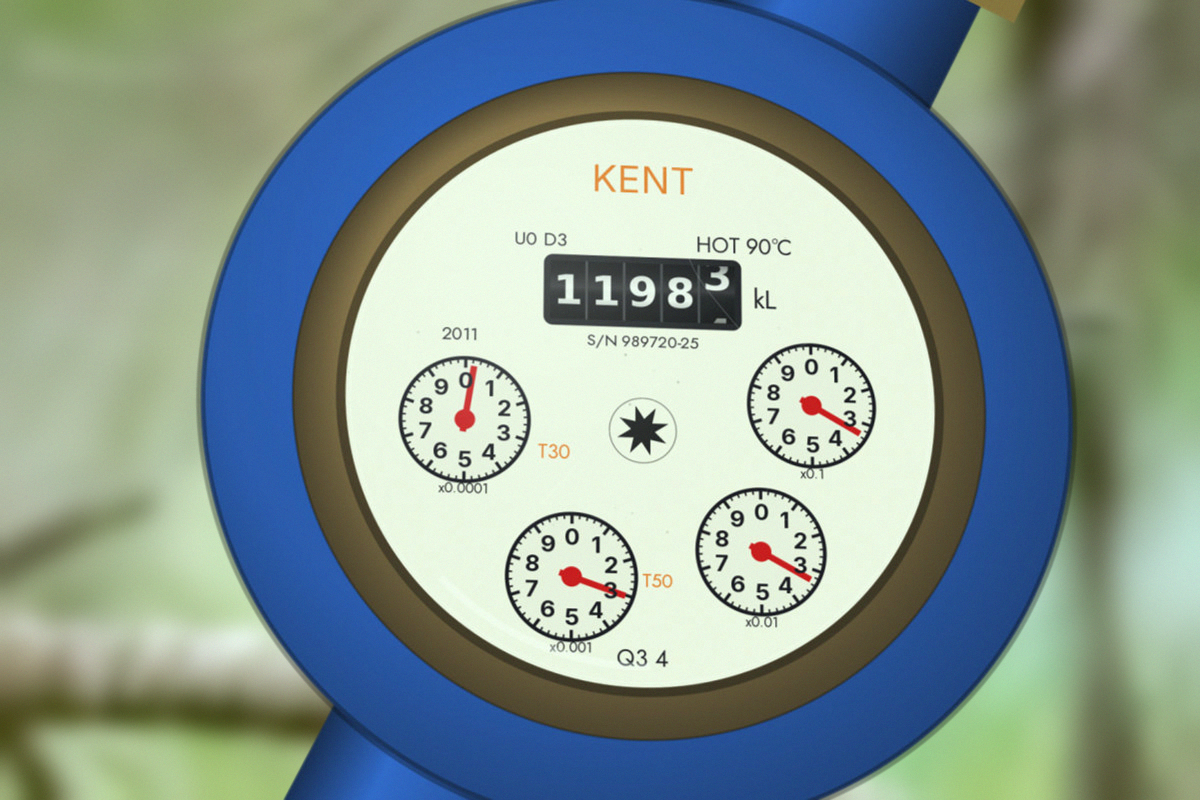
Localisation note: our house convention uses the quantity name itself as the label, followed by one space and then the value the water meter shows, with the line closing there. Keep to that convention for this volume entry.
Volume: 11983.3330 kL
